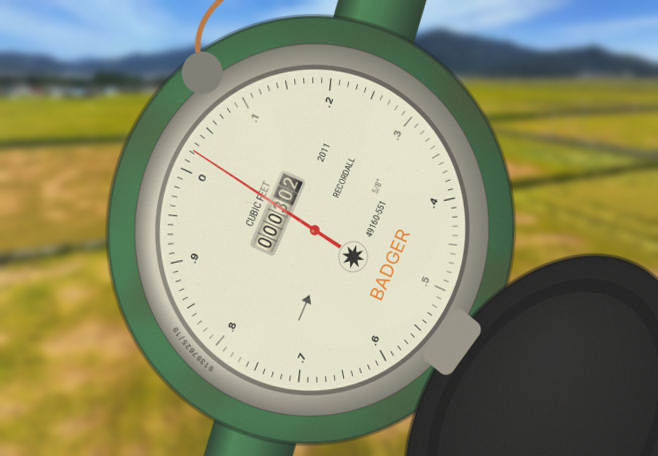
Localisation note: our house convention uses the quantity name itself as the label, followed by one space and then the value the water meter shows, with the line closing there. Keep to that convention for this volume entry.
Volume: 302.02 ft³
